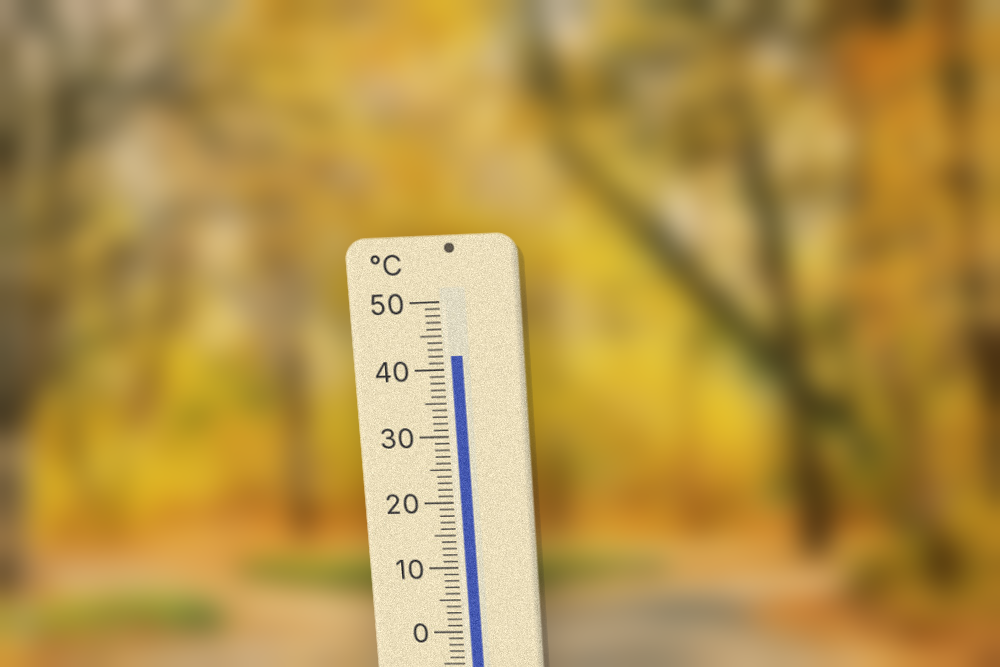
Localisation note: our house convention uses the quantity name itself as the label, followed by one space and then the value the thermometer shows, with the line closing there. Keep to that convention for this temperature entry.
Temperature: 42 °C
